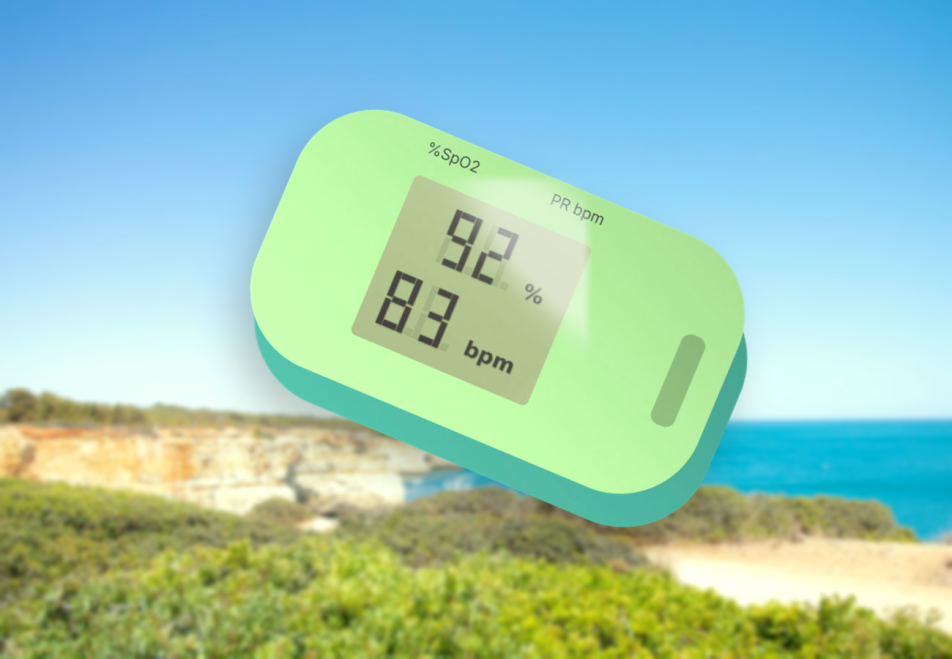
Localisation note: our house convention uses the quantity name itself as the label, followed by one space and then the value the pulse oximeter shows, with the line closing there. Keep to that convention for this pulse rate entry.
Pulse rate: 83 bpm
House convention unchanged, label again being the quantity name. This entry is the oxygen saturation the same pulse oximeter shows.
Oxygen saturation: 92 %
